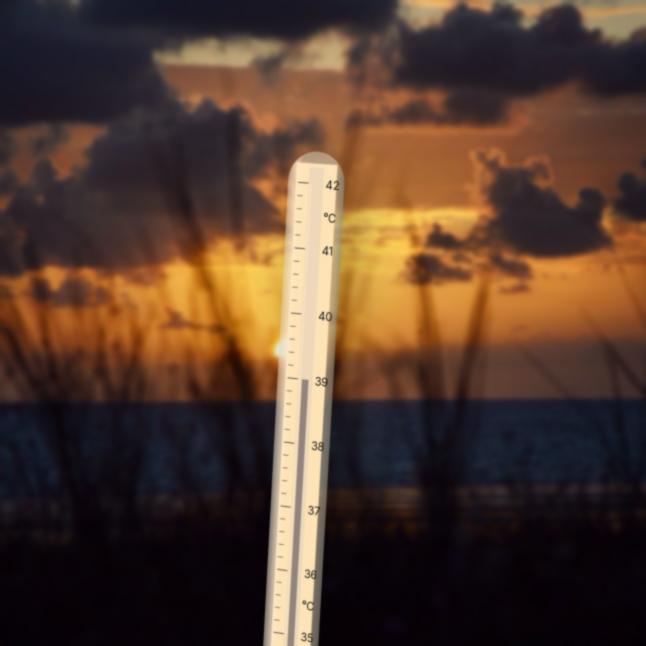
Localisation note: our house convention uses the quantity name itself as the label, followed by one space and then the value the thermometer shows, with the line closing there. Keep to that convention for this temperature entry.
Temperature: 39 °C
